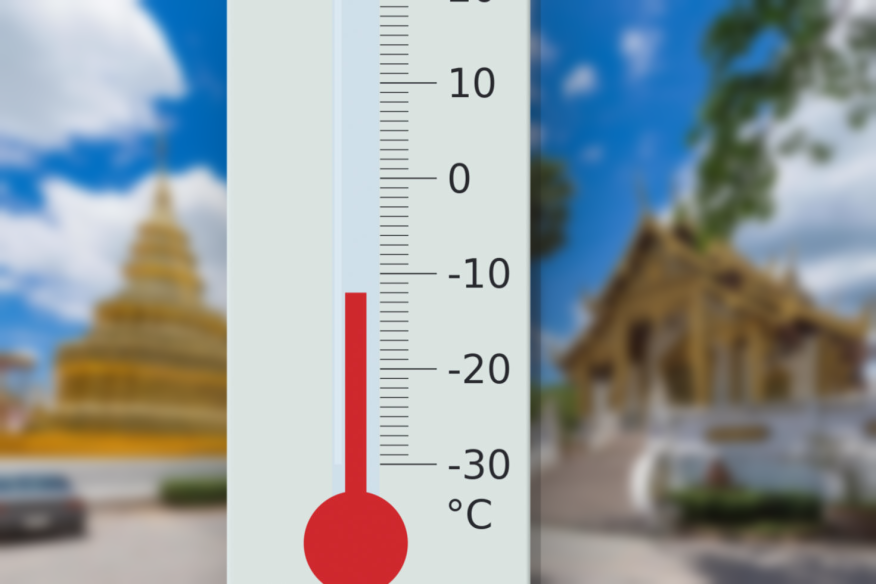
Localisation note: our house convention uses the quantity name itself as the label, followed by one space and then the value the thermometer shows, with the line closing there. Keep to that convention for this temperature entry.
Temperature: -12 °C
